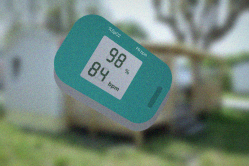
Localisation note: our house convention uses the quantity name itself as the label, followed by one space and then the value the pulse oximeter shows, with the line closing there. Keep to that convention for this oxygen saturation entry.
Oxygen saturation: 98 %
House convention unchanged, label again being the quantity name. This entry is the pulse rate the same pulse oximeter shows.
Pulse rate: 84 bpm
